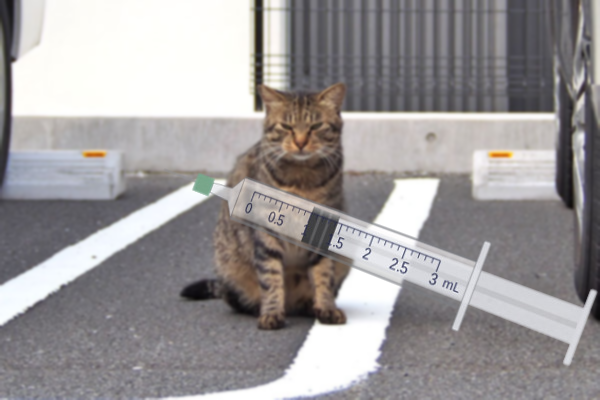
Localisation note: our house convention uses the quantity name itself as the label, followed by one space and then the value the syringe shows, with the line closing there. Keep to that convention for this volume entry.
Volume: 1 mL
